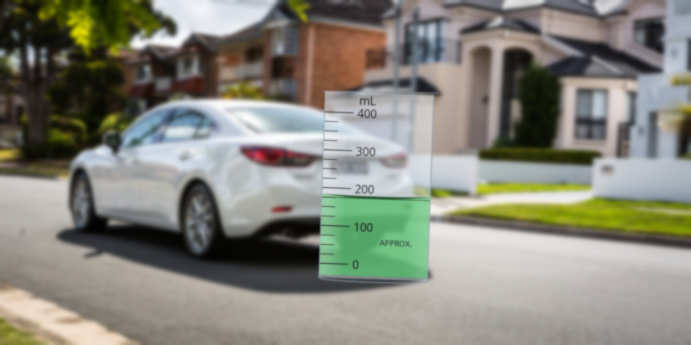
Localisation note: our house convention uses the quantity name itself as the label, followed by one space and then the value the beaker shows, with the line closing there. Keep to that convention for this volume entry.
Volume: 175 mL
